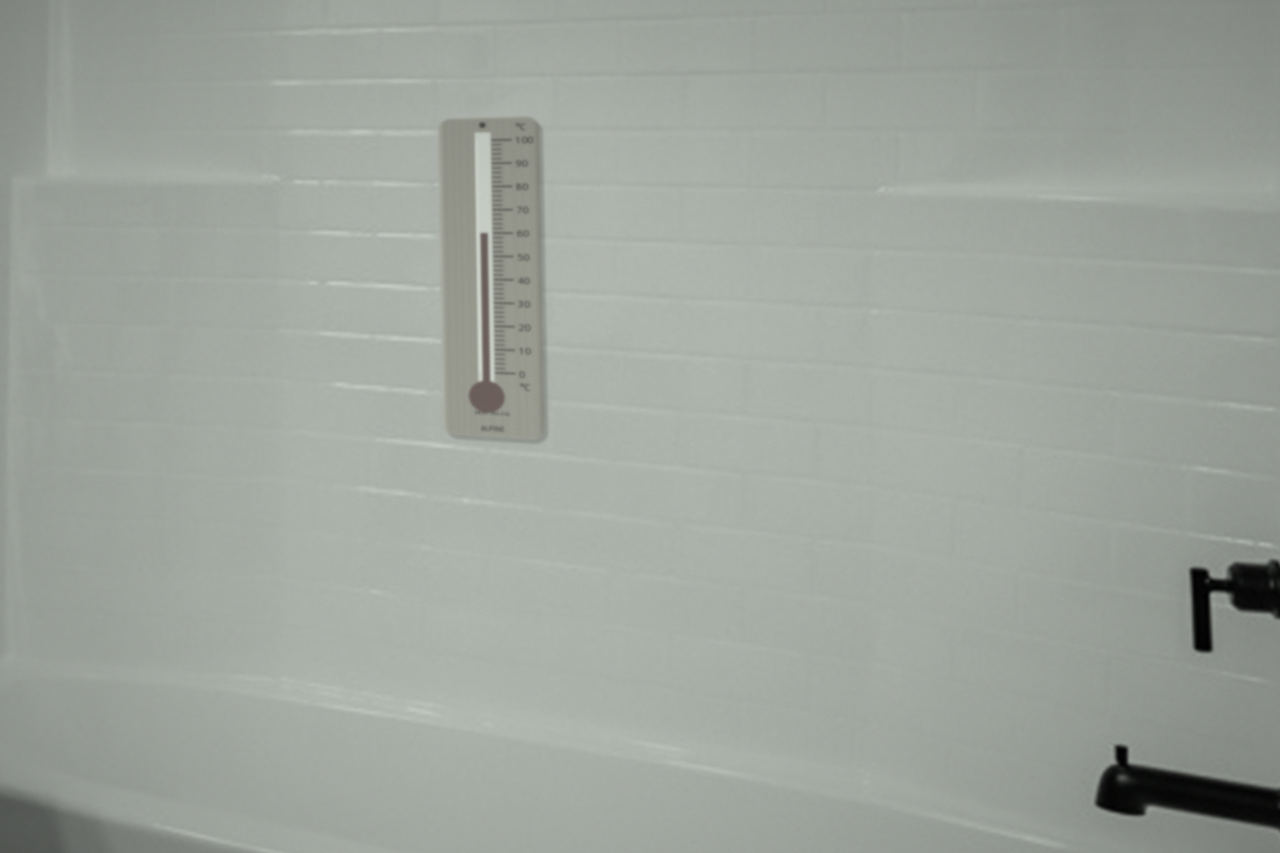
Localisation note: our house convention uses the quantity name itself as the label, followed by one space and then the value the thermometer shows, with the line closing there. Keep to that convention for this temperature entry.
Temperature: 60 °C
